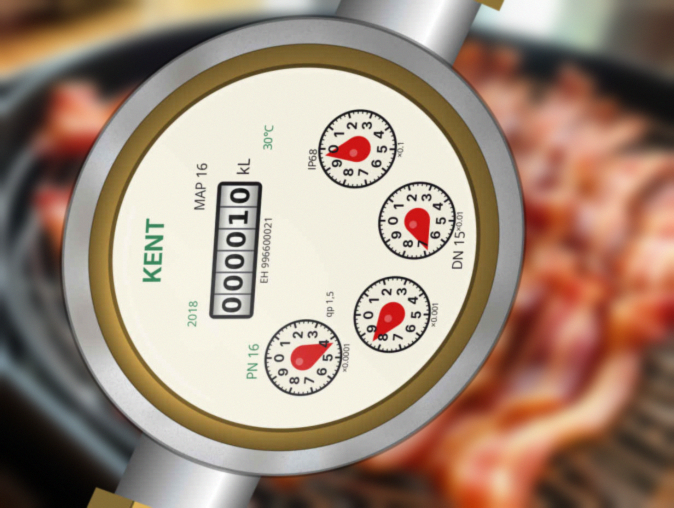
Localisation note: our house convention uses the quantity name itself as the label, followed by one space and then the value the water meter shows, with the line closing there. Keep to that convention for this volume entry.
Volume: 9.9684 kL
